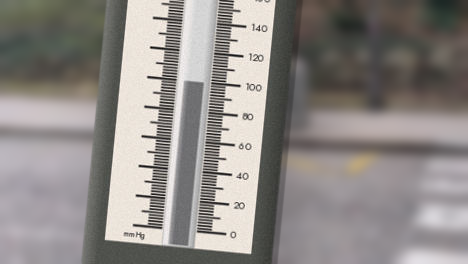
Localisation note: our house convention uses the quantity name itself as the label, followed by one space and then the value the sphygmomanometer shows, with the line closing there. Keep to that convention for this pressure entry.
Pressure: 100 mmHg
